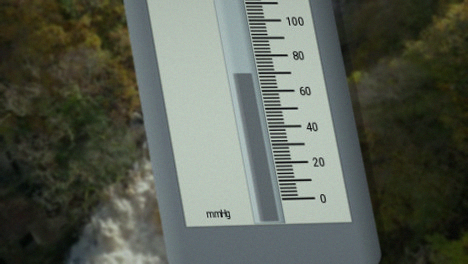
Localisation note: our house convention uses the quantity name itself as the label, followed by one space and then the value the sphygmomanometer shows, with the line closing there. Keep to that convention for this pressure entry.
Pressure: 70 mmHg
